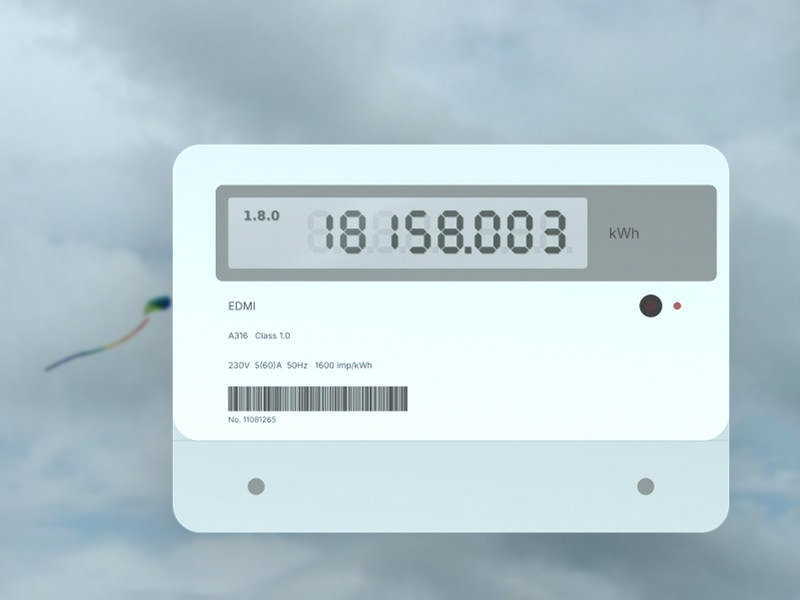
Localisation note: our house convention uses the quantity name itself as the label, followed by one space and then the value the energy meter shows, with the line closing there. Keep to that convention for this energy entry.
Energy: 18158.003 kWh
